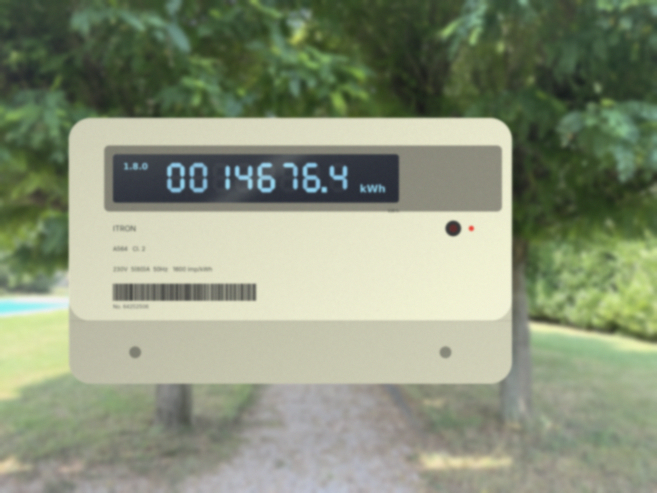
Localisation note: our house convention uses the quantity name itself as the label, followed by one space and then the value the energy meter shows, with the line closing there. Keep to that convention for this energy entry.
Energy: 14676.4 kWh
